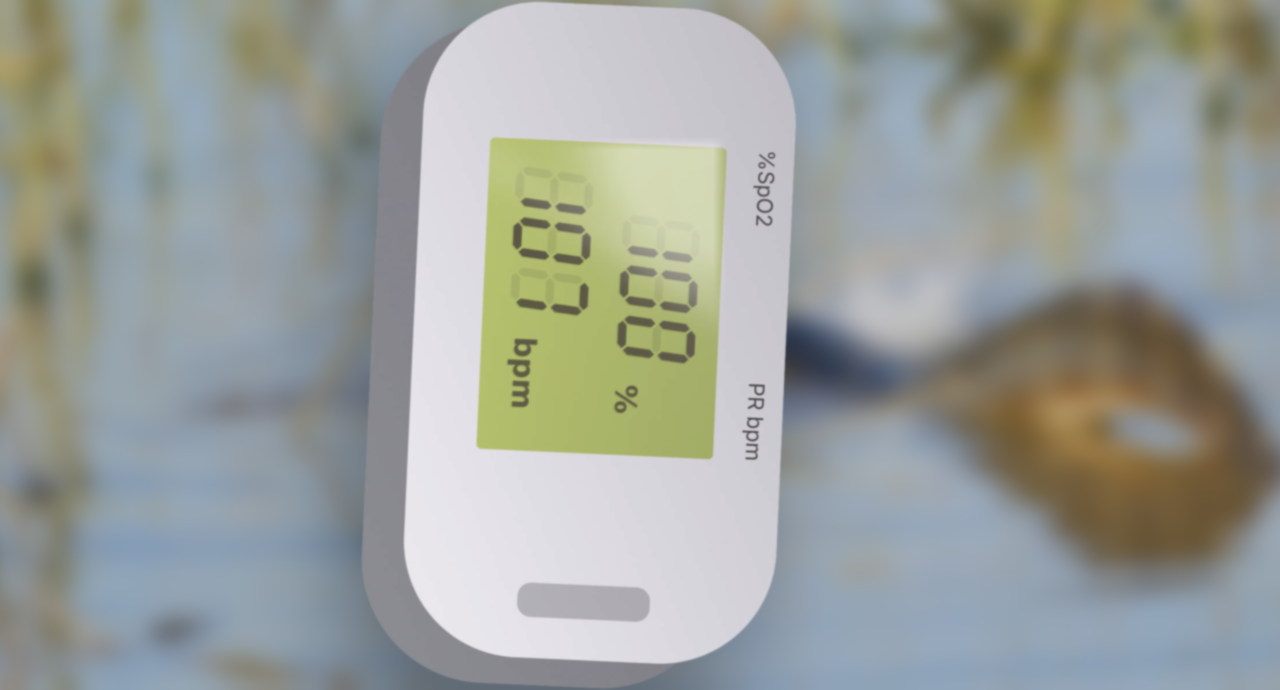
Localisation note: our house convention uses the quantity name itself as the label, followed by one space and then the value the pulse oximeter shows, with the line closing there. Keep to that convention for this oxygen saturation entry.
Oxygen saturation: 100 %
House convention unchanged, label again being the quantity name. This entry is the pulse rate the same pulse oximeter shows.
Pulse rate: 107 bpm
